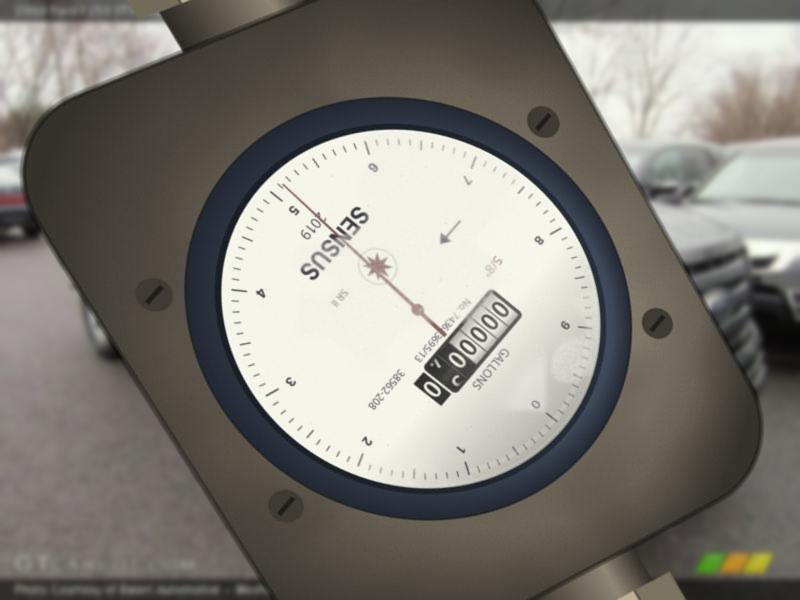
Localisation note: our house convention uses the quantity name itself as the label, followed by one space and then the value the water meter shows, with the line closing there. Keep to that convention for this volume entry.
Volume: 35.1 gal
